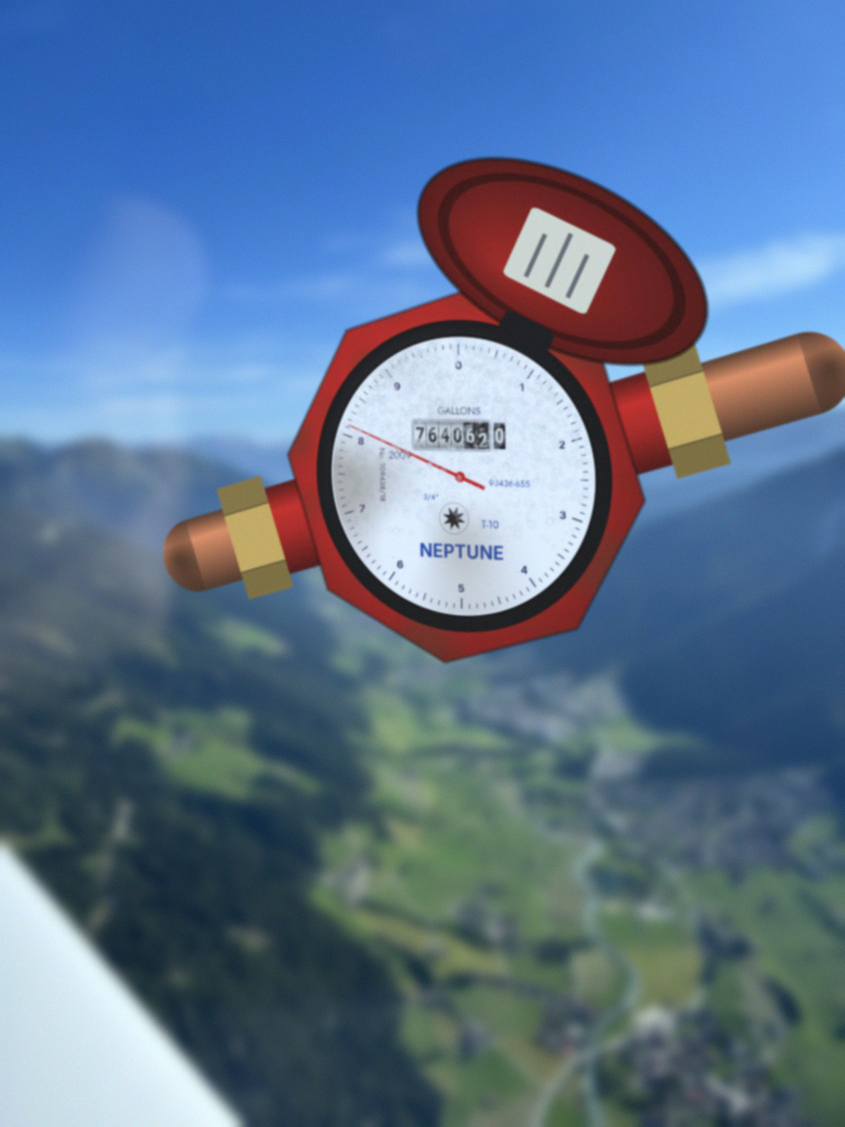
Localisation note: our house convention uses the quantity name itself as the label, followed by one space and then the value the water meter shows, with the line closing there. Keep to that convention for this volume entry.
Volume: 7640618.1 gal
